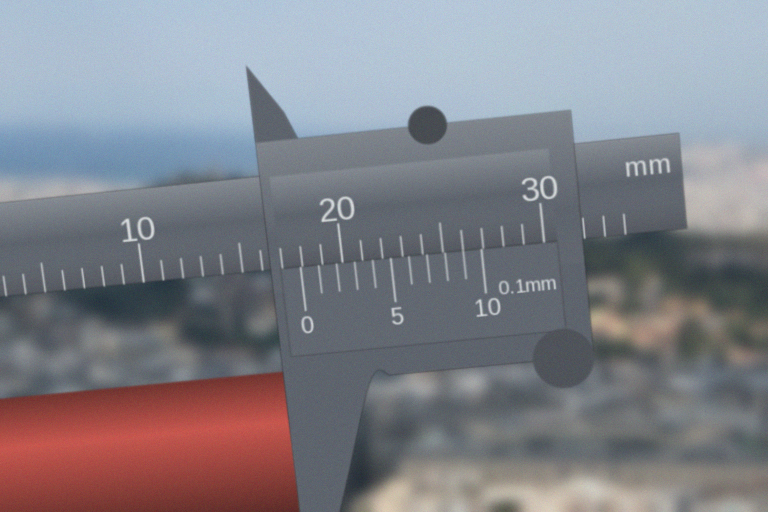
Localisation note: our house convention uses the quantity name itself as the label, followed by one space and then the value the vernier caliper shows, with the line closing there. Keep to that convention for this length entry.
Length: 17.9 mm
